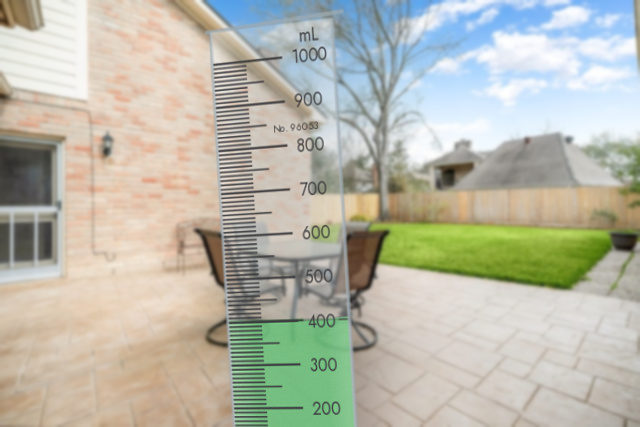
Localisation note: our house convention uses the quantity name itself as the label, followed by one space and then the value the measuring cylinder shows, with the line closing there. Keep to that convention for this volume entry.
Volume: 400 mL
